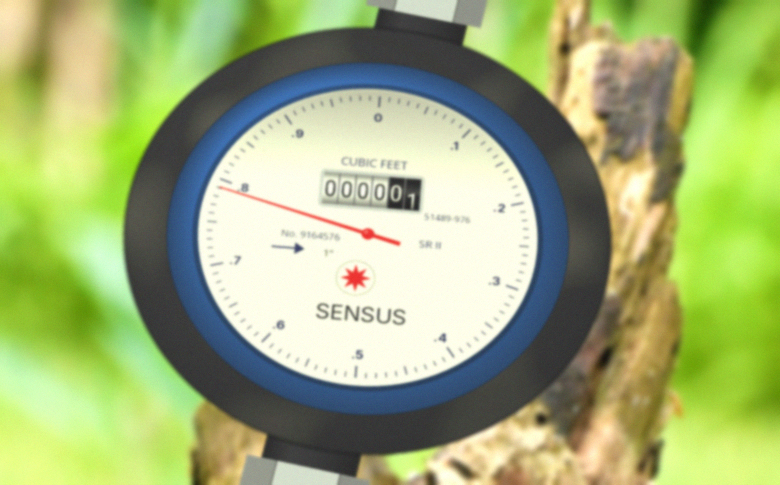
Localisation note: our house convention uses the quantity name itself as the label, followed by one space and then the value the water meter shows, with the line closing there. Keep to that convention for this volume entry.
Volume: 0.79 ft³
